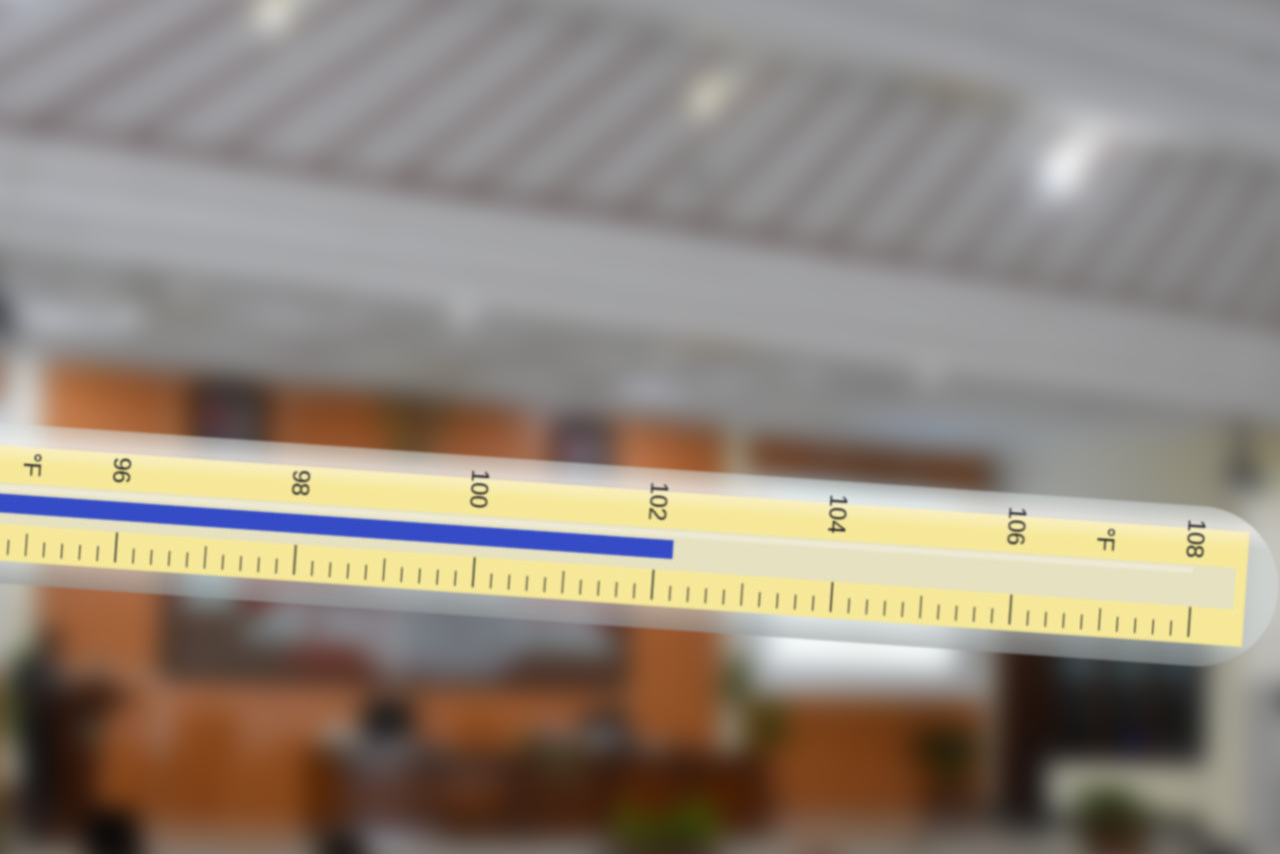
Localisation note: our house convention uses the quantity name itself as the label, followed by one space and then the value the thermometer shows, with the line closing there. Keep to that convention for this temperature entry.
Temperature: 102.2 °F
